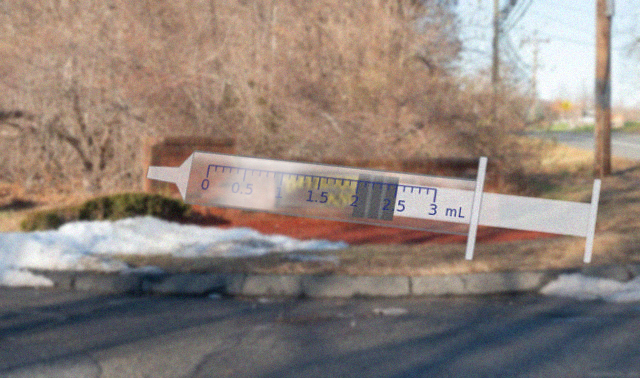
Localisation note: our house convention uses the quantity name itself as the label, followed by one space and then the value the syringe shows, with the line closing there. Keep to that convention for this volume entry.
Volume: 2 mL
